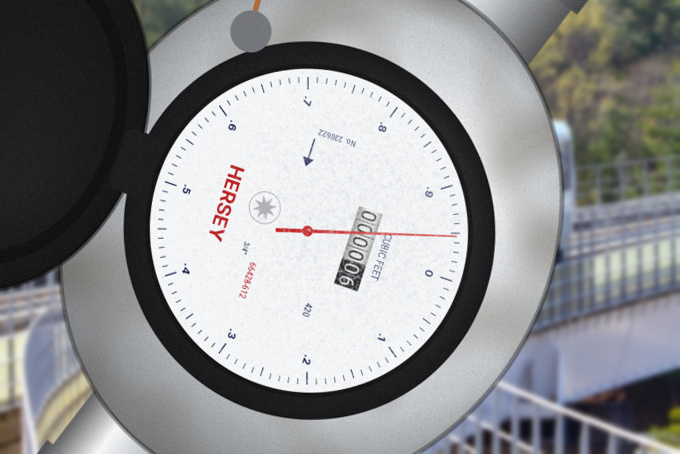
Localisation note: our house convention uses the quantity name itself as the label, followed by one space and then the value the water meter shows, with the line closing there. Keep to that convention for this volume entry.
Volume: 5.95 ft³
